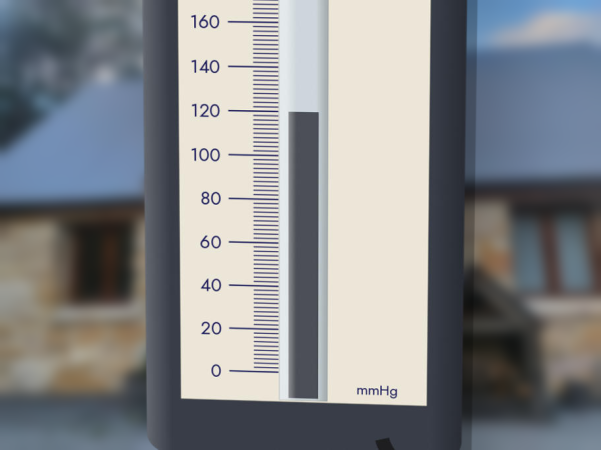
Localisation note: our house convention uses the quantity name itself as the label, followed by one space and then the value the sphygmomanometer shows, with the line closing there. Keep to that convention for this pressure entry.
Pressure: 120 mmHg
